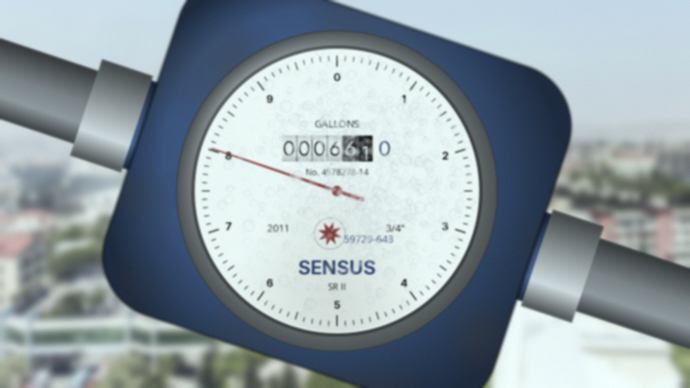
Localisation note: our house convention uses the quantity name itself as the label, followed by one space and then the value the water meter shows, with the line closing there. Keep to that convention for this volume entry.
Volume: 6608.0 gal
